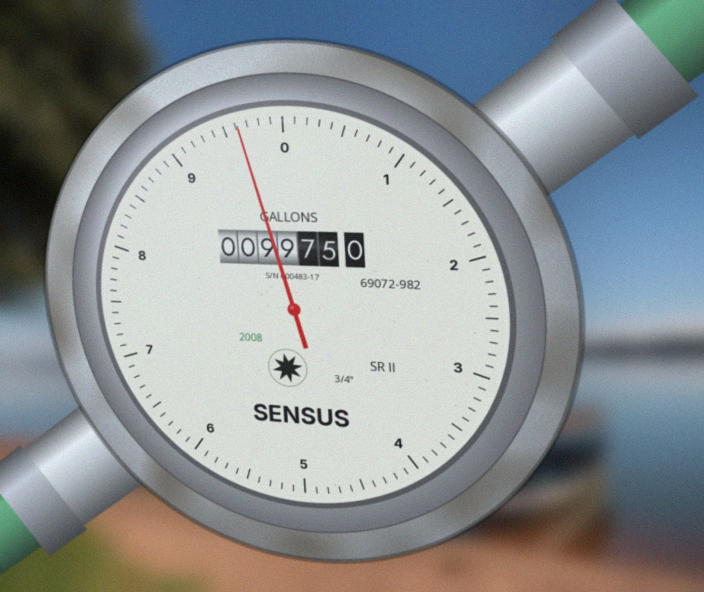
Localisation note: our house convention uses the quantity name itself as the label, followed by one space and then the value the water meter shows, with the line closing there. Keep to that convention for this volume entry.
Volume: 99749.6 gal
